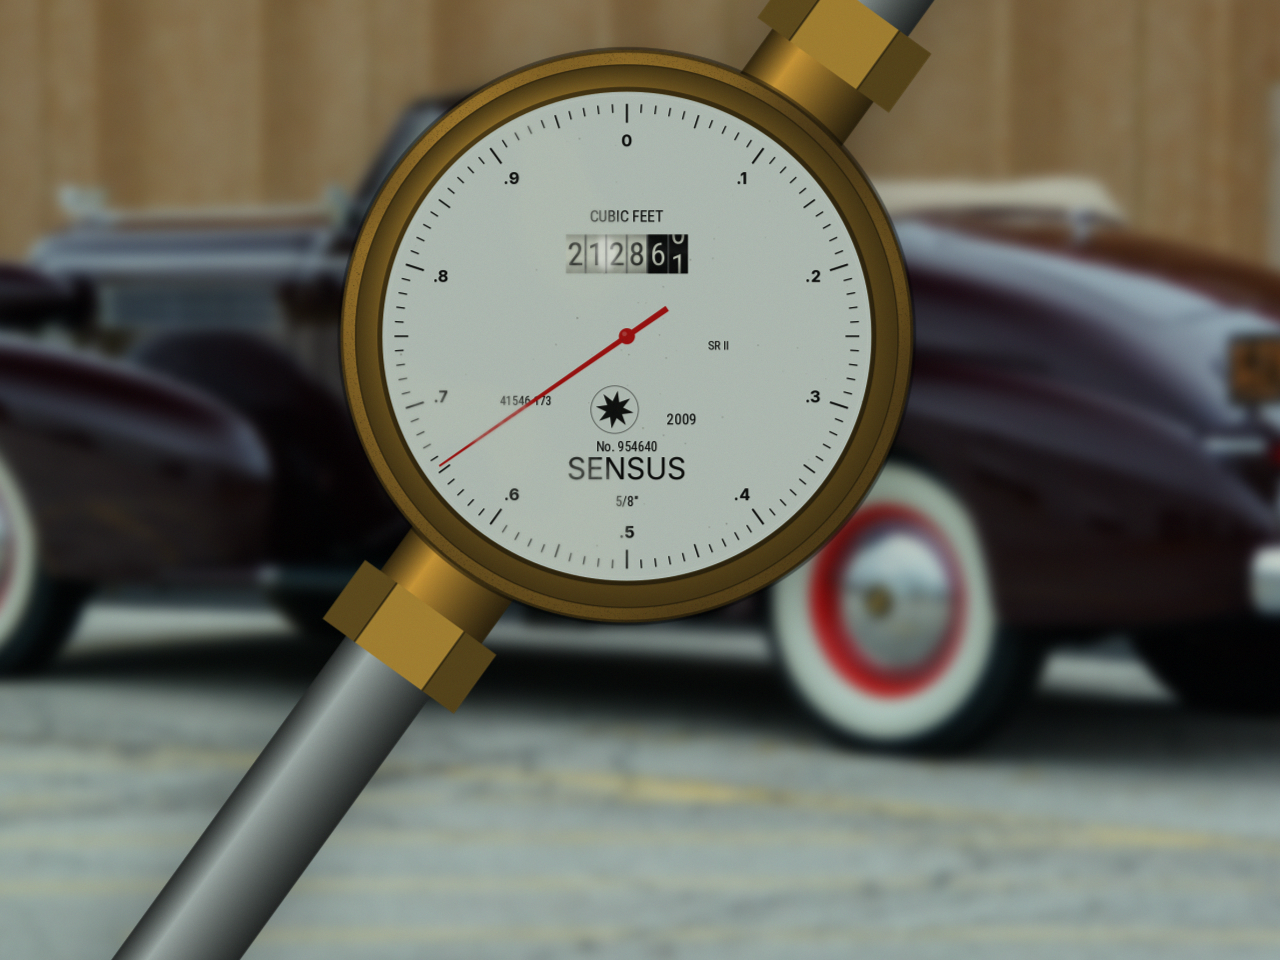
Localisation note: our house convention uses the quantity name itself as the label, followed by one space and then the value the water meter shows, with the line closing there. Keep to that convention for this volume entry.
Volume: 212860.65 ft³
